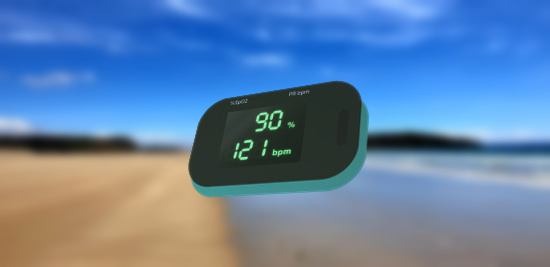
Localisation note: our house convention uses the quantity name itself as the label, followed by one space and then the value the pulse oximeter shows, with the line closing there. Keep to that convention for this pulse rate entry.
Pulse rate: 121 bpm
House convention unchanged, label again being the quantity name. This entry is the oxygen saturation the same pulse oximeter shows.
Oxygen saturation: 90 %
